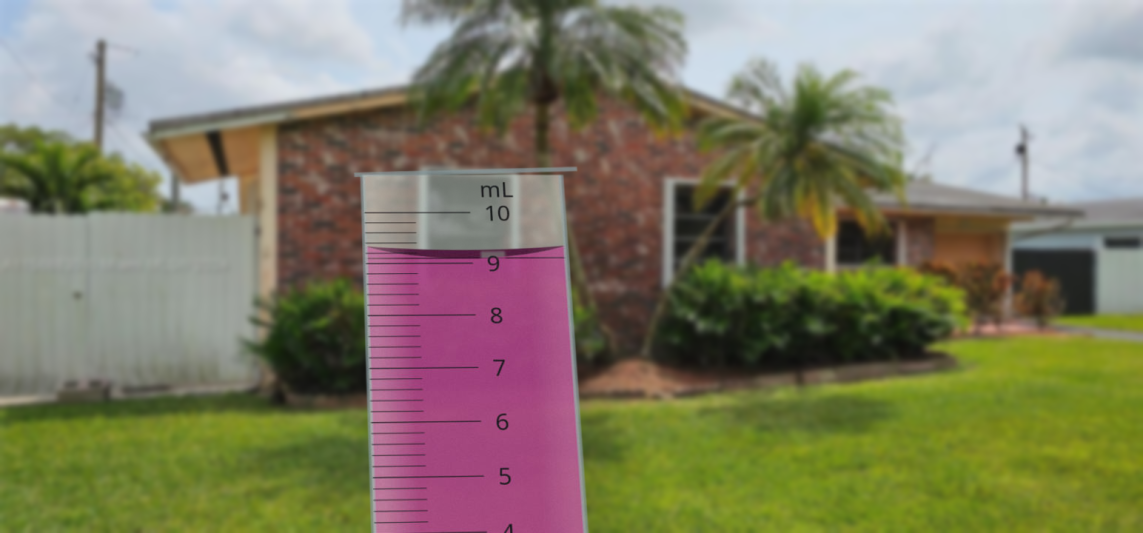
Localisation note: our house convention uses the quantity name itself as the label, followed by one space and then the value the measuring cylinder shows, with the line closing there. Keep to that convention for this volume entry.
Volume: 9.1 mL
